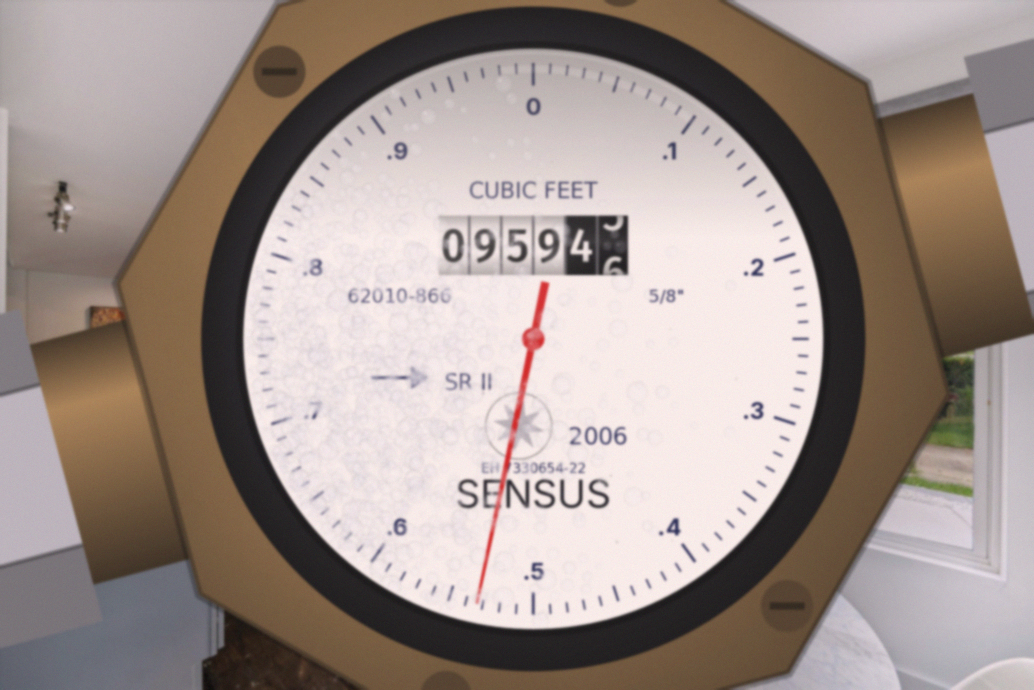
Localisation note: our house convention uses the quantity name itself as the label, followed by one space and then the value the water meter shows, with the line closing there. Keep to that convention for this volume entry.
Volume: 95945.53 ft³
